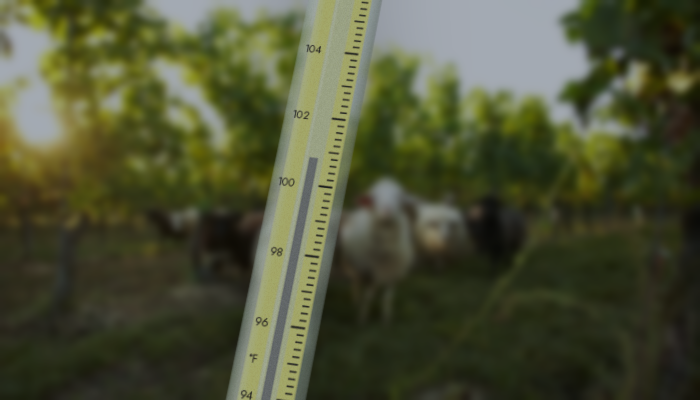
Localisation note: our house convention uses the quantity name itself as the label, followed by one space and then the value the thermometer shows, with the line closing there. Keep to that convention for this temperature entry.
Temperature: 100.8 °F
